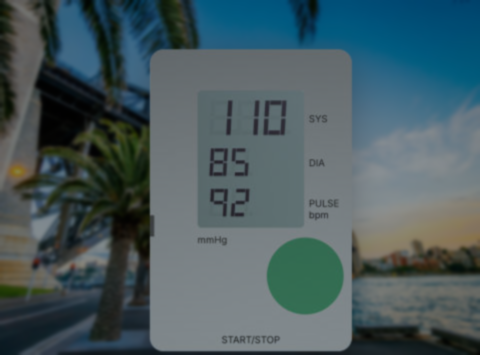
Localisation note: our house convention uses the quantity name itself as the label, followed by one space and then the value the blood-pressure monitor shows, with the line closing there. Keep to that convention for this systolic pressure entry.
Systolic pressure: 110 mmHg
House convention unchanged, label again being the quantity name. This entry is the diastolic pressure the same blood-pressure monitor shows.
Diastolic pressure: 85 mmHg
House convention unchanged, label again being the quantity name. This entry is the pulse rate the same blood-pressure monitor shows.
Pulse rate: 92 bpm
